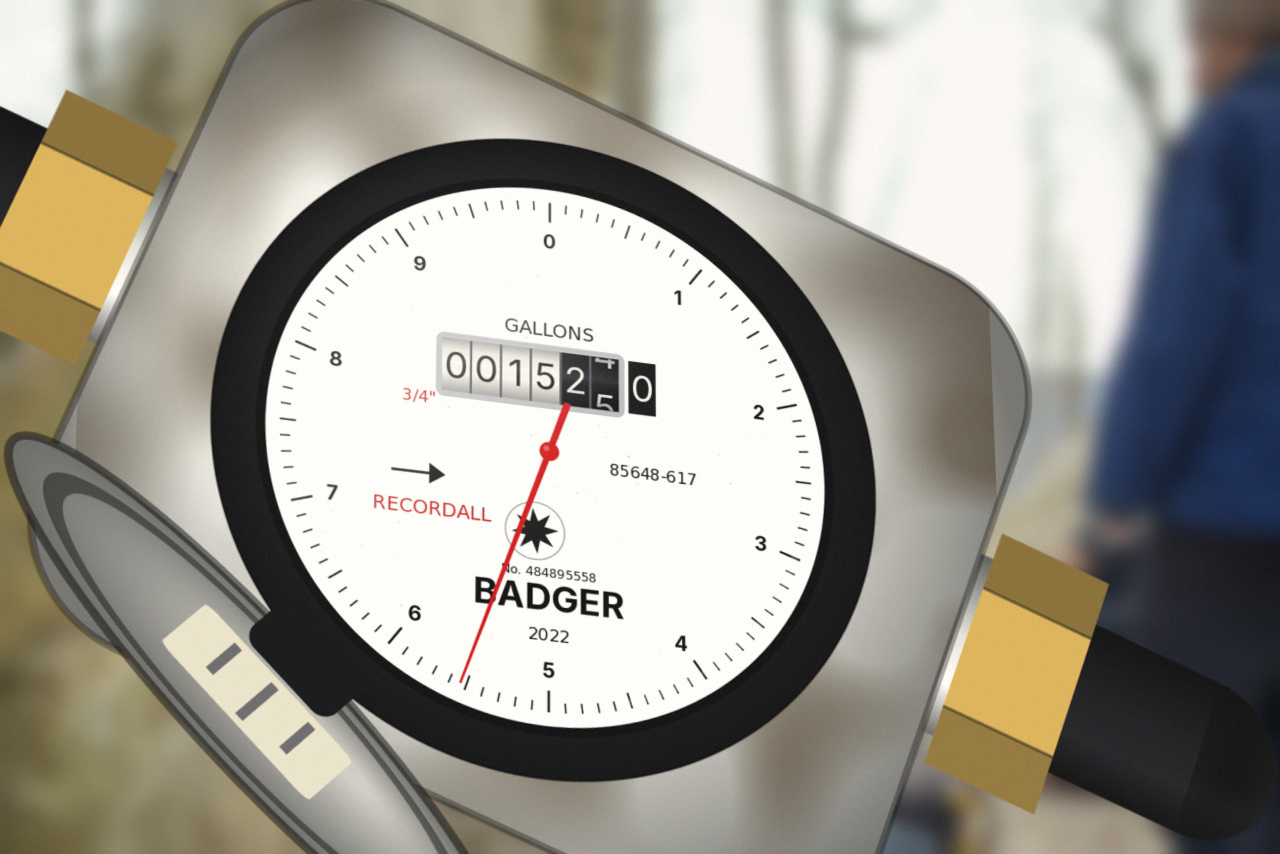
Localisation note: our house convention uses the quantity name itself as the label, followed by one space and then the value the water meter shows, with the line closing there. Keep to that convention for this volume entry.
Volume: 15245.5 gal
